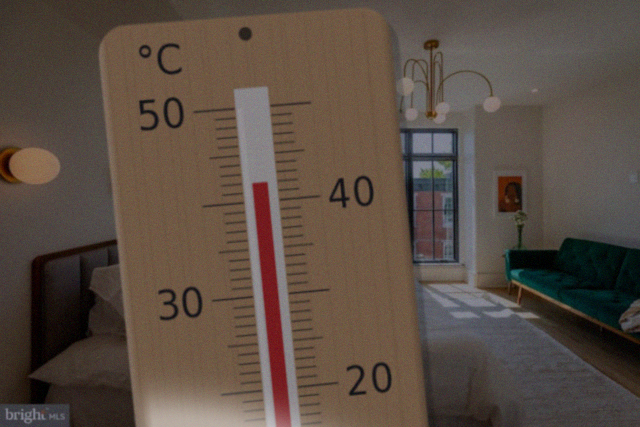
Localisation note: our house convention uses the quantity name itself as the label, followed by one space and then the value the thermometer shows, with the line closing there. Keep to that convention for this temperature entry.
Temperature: 42 °C
